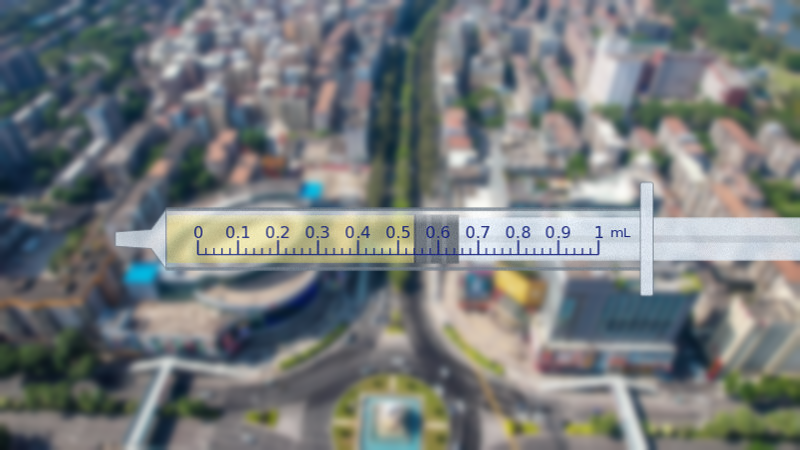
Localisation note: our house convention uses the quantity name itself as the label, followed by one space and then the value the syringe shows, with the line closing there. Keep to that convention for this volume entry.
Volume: 0.54 mL
